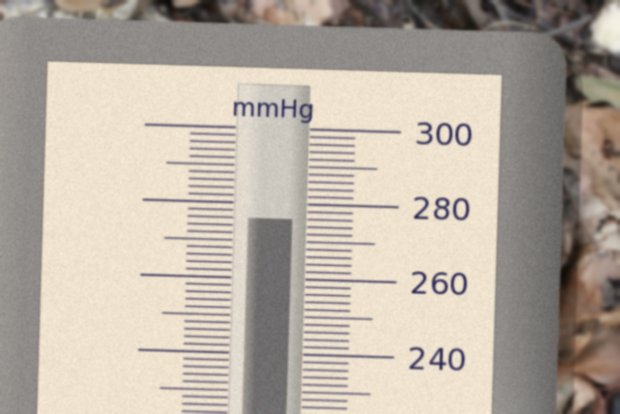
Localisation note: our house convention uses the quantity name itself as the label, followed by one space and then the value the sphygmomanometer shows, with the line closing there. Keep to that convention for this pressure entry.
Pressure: 276 mmHg
